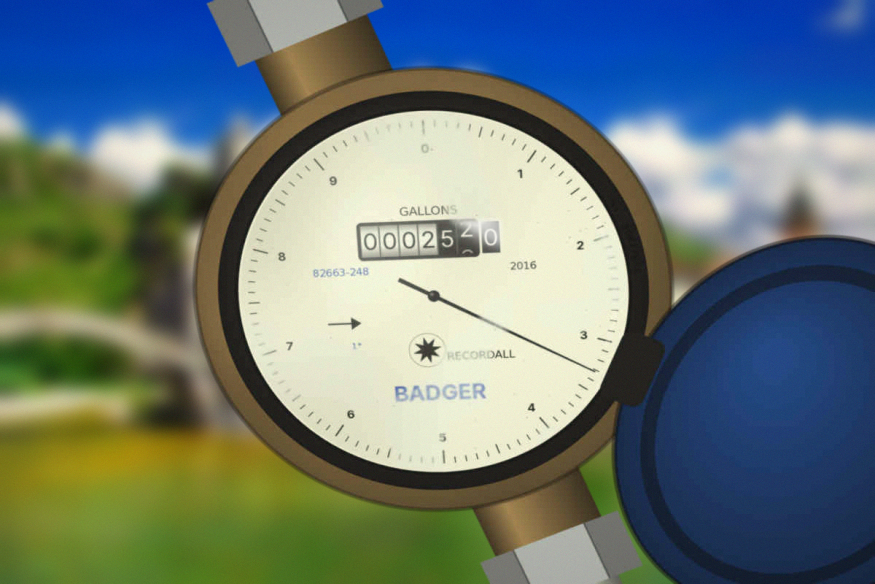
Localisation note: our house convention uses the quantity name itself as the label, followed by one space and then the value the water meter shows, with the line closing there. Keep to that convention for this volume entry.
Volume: 2523.3 gal
